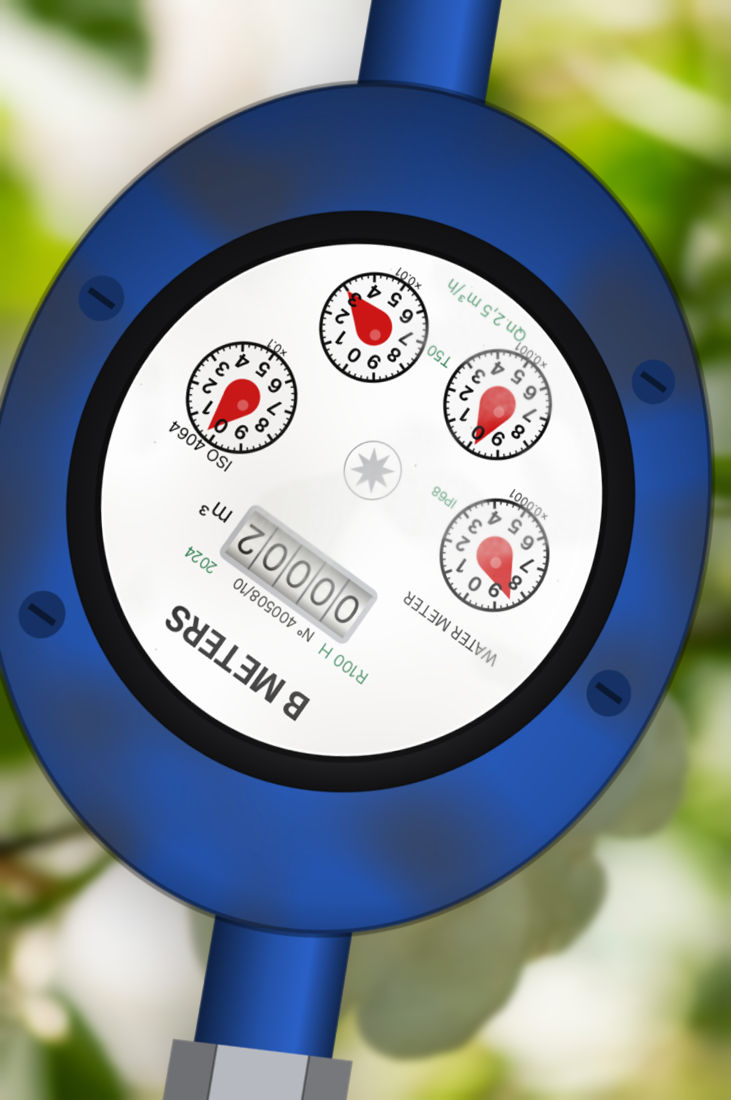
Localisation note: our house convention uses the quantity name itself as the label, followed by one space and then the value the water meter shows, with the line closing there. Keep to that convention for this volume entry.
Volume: 2.0298 m³
